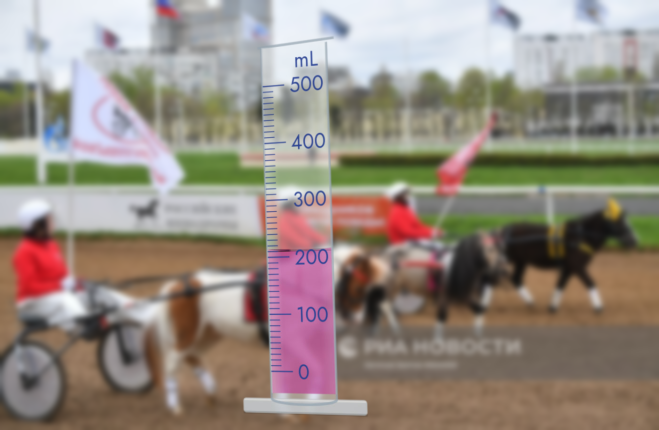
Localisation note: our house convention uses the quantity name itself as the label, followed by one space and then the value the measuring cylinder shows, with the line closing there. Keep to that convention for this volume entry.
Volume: 210 mL
